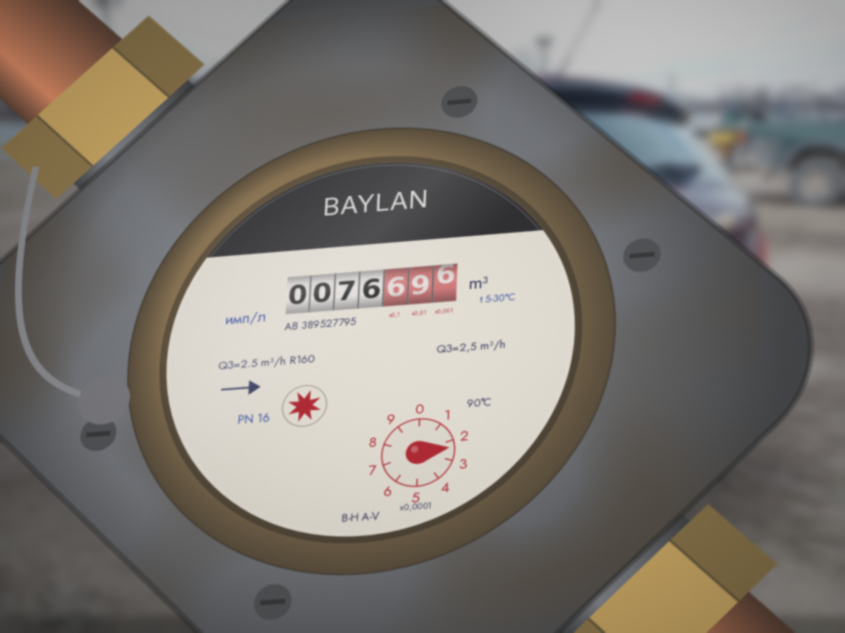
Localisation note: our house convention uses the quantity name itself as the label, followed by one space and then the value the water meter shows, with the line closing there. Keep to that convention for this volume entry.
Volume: 76.6962 m³
